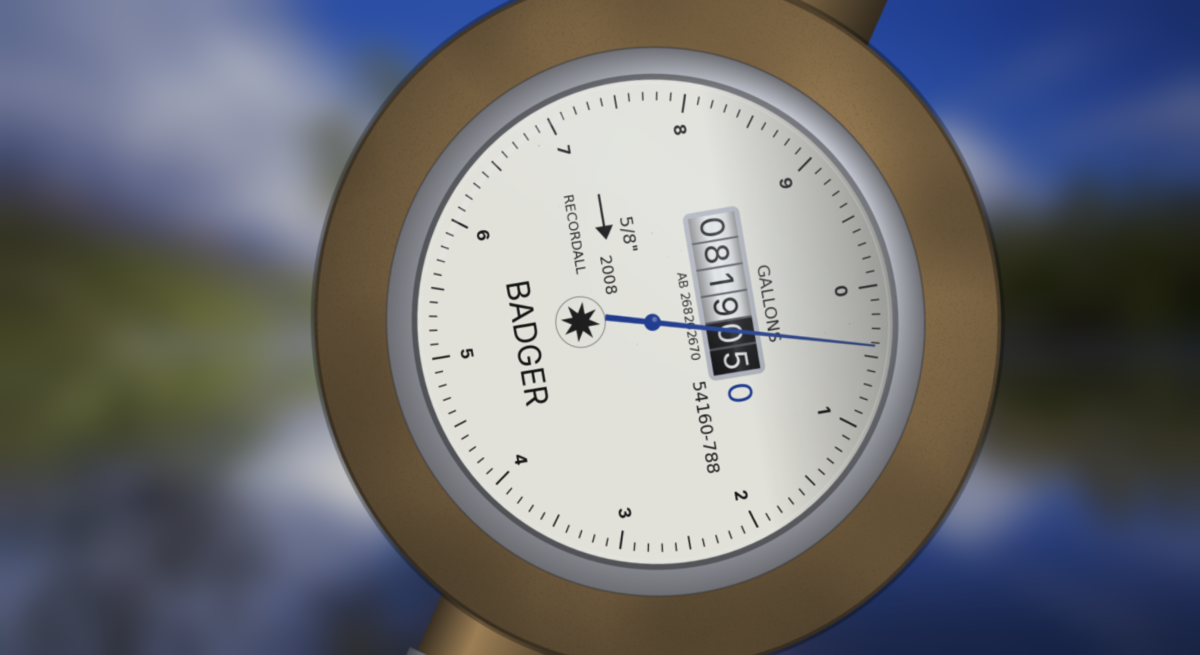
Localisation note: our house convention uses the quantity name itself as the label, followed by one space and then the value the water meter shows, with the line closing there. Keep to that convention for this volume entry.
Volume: 819050.4 gal
